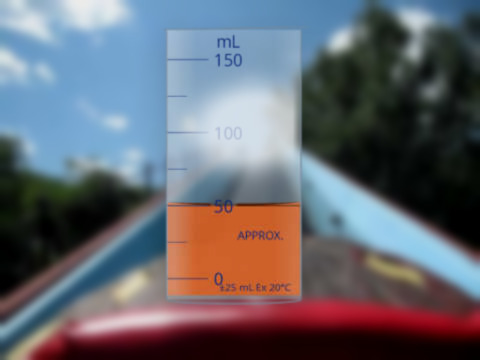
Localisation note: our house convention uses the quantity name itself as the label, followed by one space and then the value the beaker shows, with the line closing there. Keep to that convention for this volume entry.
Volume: 50 mL
